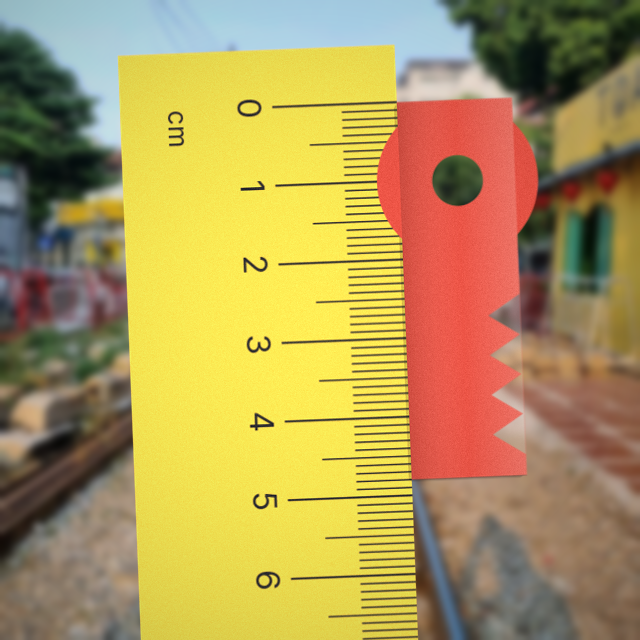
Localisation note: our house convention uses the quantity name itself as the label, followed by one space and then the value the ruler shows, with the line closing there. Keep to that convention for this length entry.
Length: 4.8 cm
